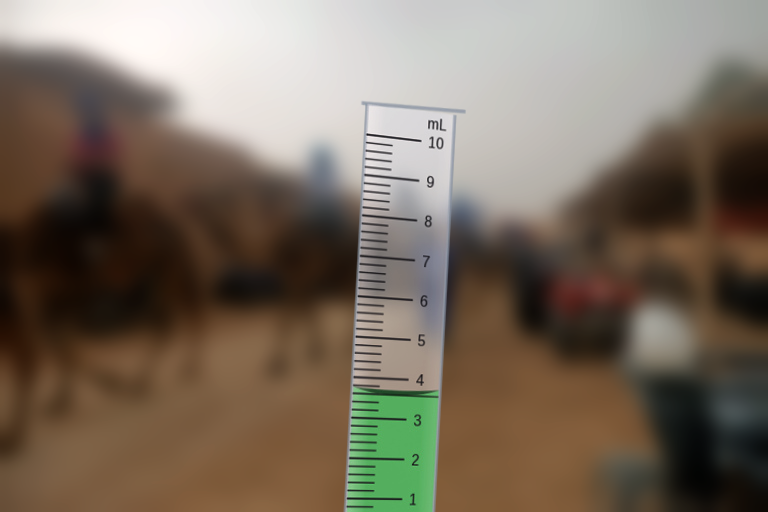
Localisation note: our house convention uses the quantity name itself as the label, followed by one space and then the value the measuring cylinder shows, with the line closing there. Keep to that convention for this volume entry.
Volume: 3.6 mL
